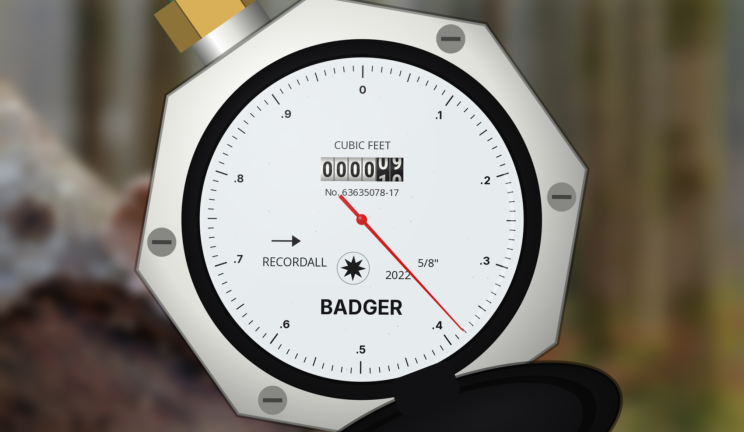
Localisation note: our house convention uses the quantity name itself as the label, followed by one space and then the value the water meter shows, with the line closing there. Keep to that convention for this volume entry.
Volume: 9.38 ft³
